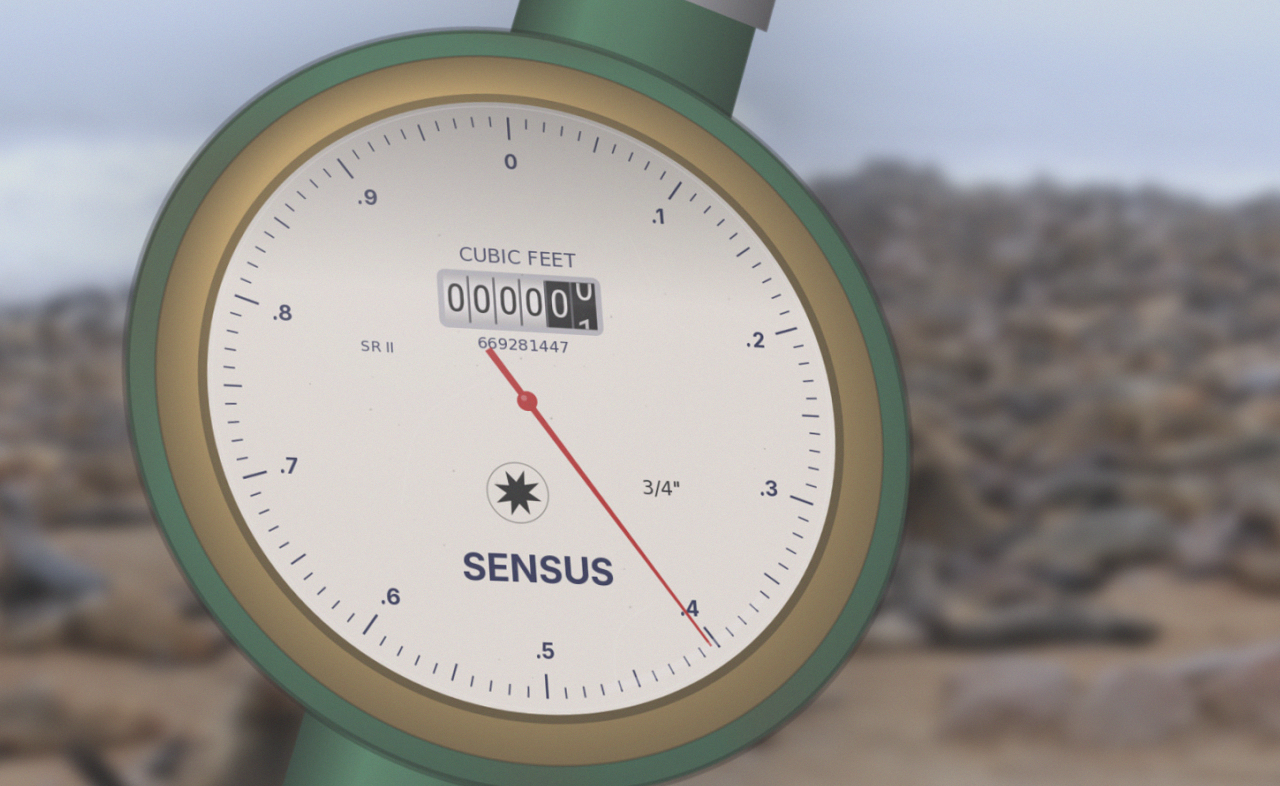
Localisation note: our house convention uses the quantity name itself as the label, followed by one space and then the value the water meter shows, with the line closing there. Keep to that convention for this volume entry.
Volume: 0.40 ft³
